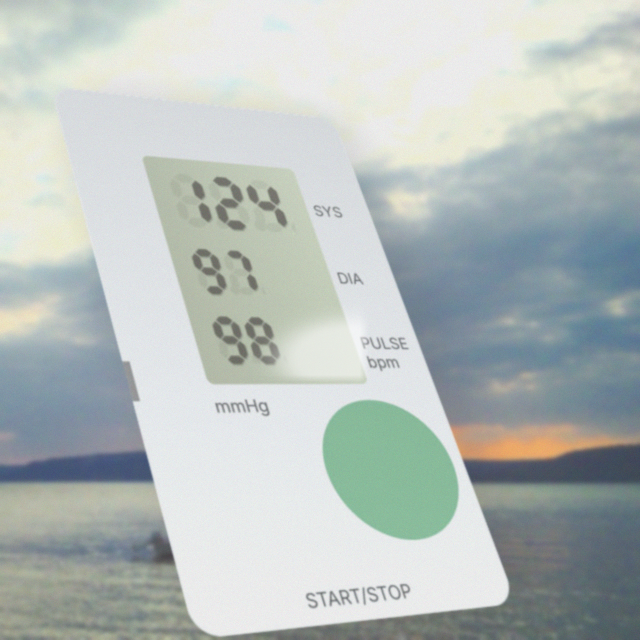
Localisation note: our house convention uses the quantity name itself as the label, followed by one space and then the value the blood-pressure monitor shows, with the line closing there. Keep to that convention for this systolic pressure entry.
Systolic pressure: 124 mmHg
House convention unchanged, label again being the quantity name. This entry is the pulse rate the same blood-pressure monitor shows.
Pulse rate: 98 bpm
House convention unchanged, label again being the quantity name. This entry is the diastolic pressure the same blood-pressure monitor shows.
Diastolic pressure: 97 mmHg
